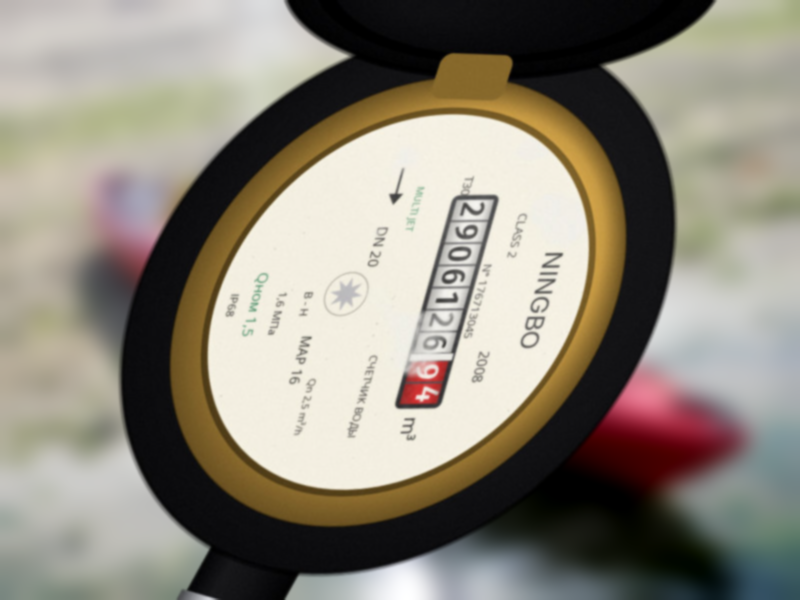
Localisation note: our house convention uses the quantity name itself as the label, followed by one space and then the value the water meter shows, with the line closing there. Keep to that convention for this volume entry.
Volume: 2906126.94 m³
